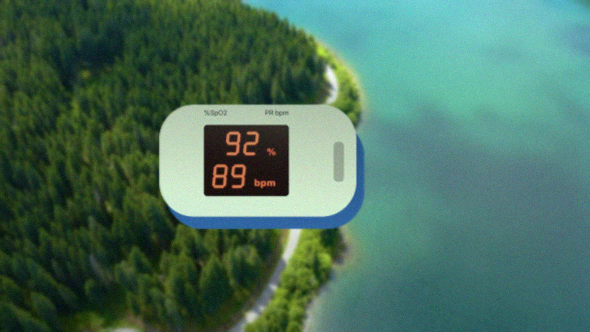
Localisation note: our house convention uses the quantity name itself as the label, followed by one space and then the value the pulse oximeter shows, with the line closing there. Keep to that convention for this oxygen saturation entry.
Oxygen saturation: 92 %
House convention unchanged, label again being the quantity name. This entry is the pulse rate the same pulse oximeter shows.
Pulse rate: 89 bpm
